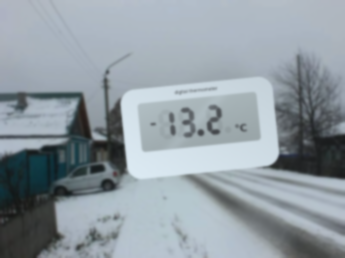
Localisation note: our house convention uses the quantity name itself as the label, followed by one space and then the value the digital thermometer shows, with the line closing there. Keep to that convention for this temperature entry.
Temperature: -13.2 °C
